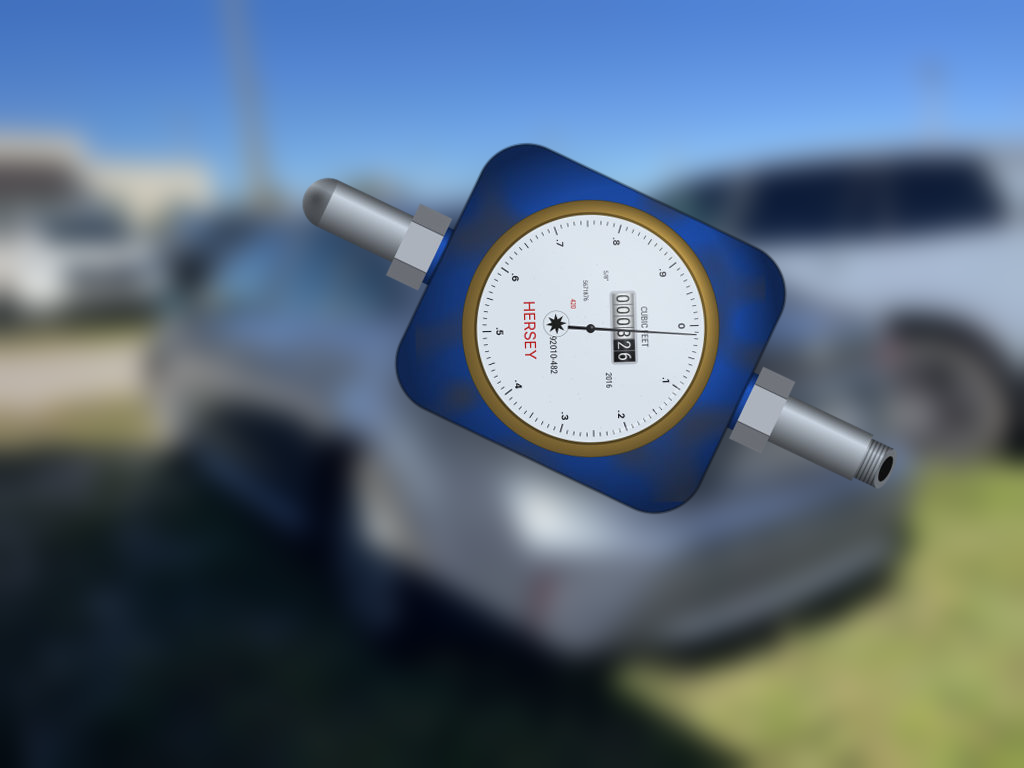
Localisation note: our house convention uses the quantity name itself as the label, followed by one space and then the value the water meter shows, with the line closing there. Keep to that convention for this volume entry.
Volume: 326.01 ft³
